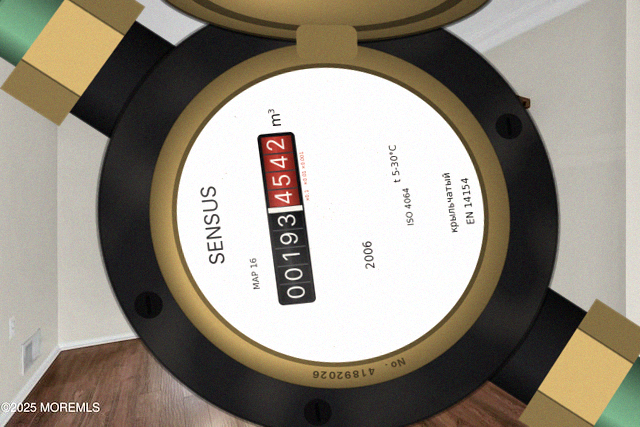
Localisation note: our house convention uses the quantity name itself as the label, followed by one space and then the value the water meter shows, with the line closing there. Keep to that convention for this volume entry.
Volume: 193.4542 m³
